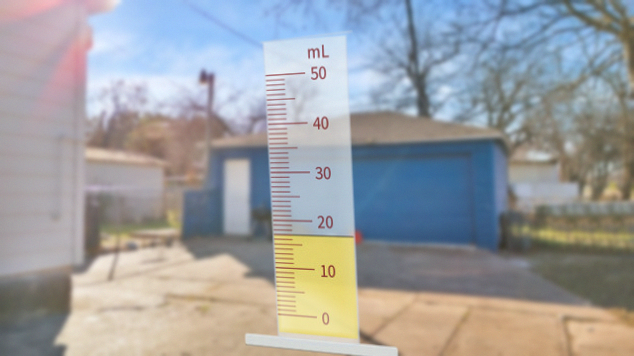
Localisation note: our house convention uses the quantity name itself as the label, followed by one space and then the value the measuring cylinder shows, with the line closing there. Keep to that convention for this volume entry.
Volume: 17 mL
